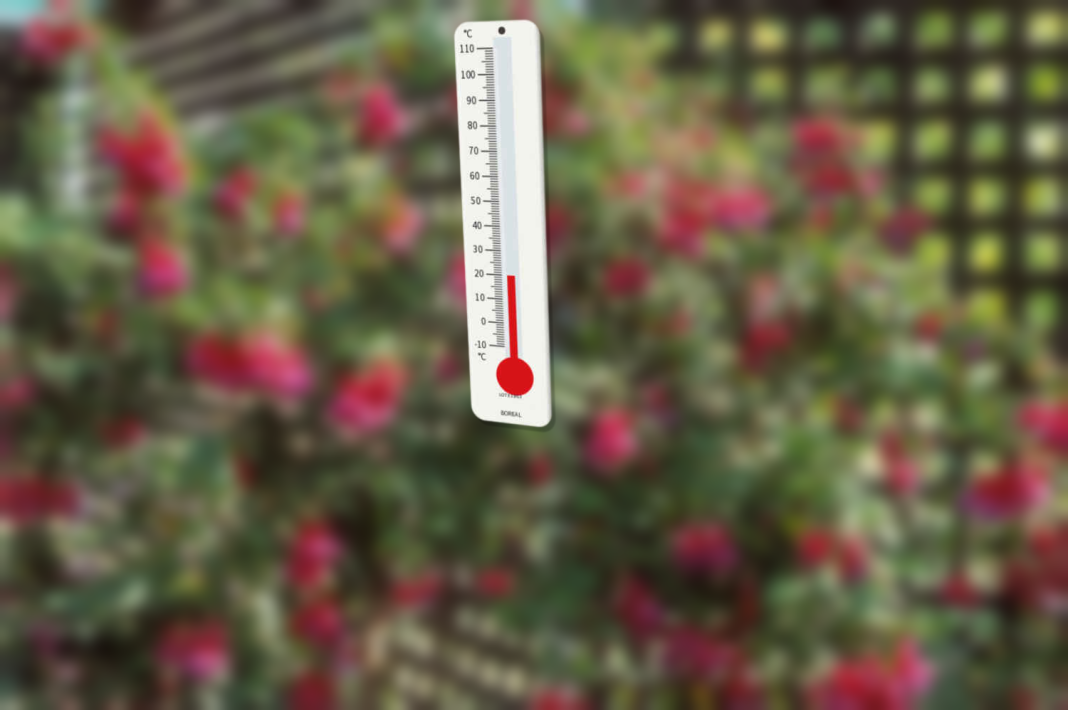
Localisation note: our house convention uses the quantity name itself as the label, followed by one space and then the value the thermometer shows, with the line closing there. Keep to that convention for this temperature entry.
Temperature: 20 °C
